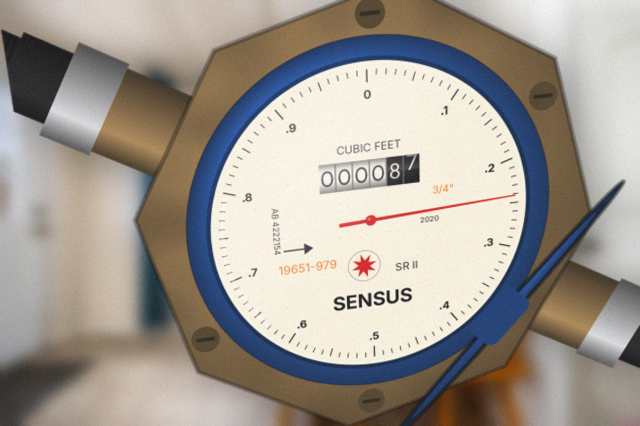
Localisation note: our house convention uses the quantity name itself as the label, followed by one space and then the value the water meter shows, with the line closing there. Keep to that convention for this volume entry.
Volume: 87.24 ft³
